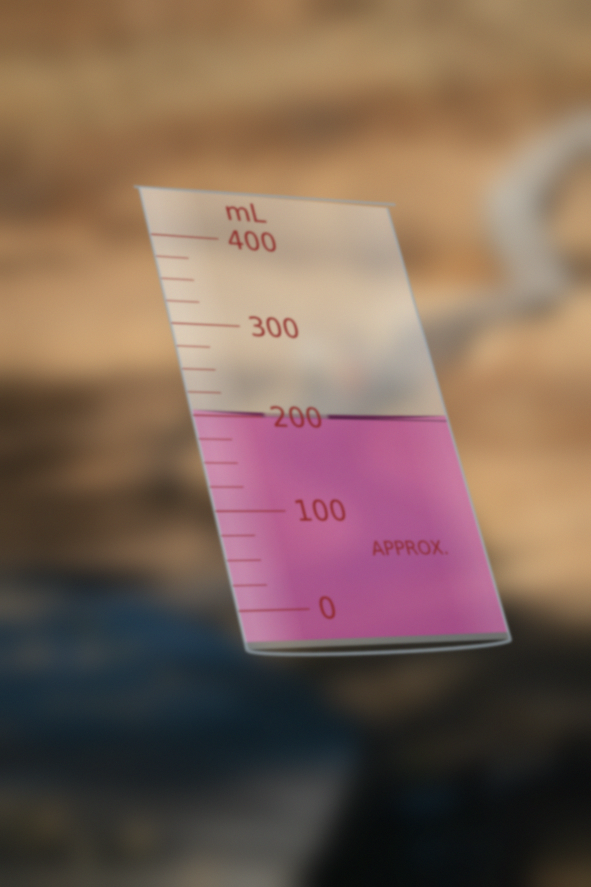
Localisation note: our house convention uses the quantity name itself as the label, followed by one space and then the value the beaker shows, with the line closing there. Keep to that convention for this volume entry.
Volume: 200 mL
